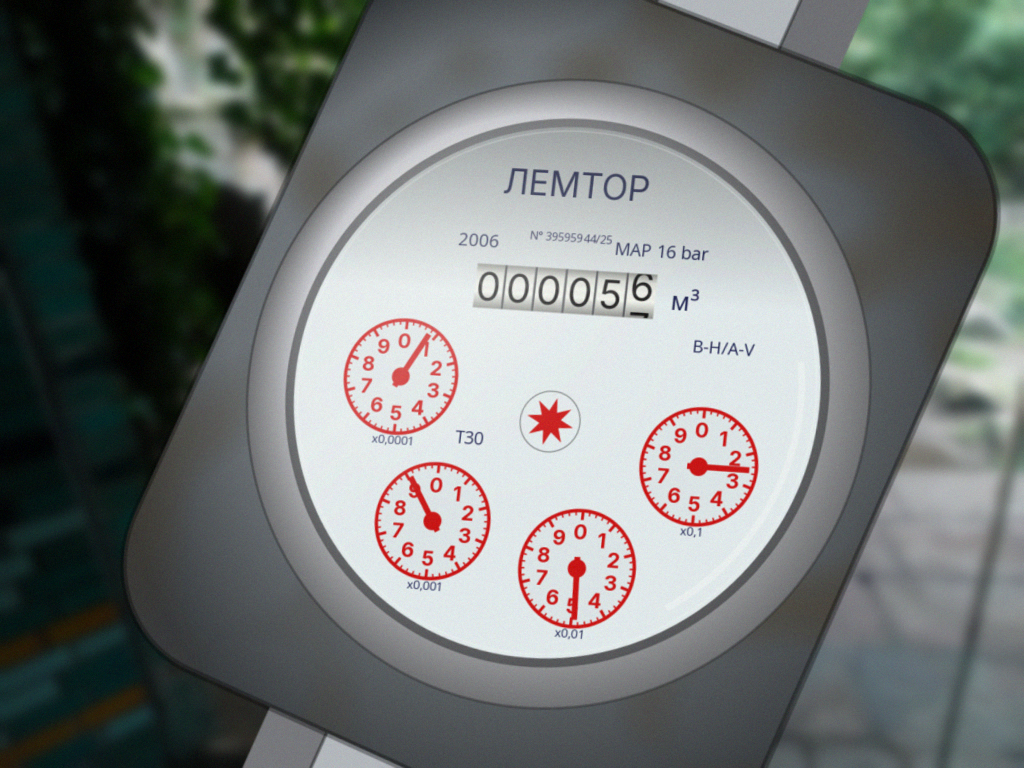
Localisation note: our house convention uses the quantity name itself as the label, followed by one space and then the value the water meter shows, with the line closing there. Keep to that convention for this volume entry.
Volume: 56.2490 m³
